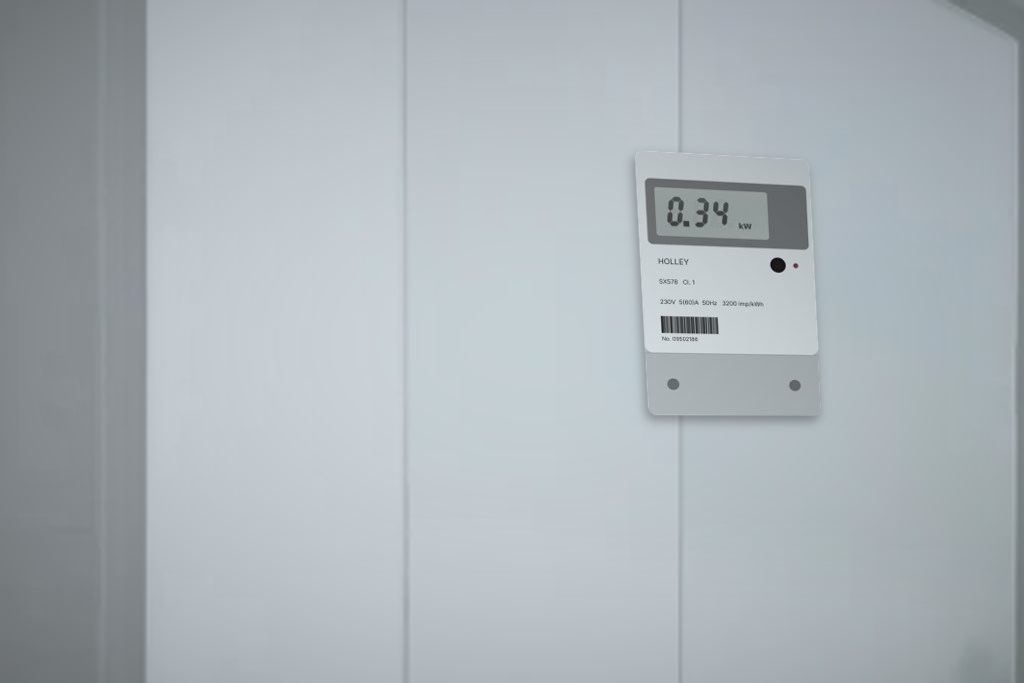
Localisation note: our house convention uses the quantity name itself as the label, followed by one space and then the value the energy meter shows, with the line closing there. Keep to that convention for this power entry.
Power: 0.34 kW
